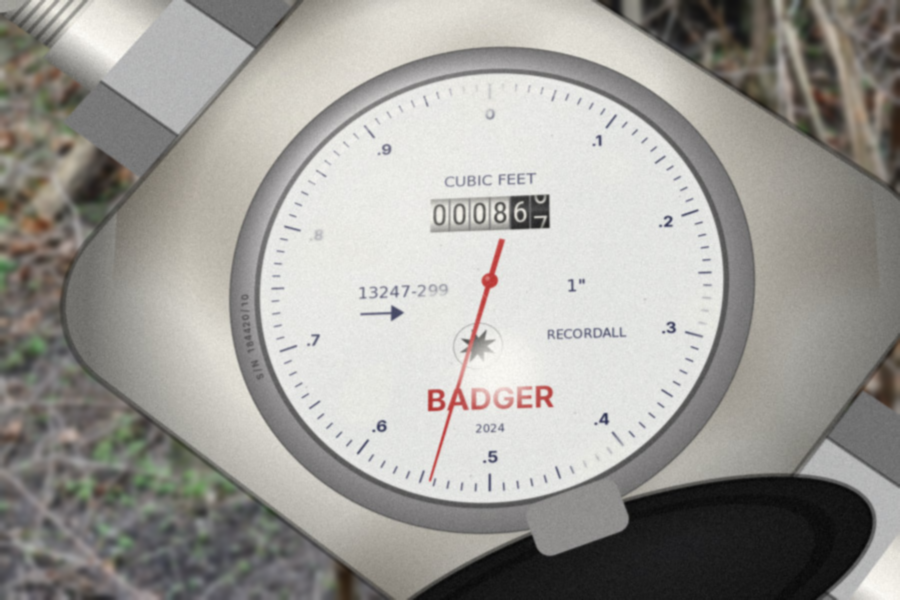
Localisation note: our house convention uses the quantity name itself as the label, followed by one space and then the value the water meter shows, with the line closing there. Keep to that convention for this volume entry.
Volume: 866.54 ft³
